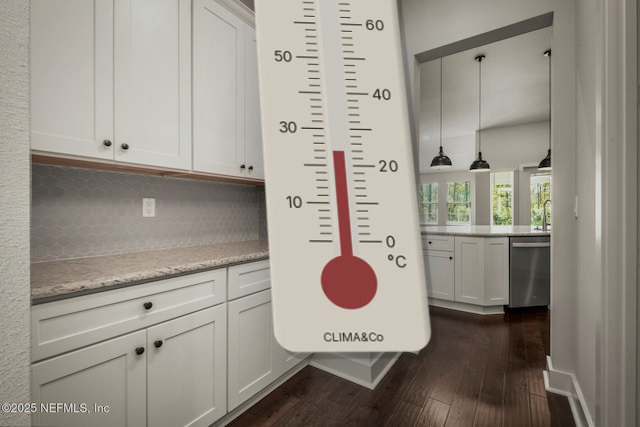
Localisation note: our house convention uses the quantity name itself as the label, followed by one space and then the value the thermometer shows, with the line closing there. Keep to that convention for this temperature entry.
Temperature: 24 °C
